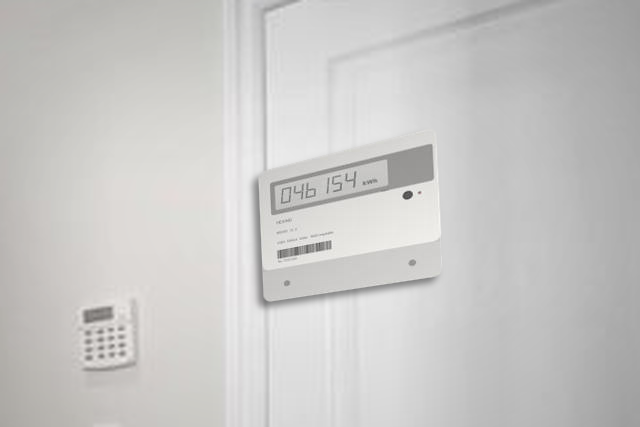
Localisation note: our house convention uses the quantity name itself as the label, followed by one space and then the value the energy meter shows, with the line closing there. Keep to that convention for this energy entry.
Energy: 46154 kWh
